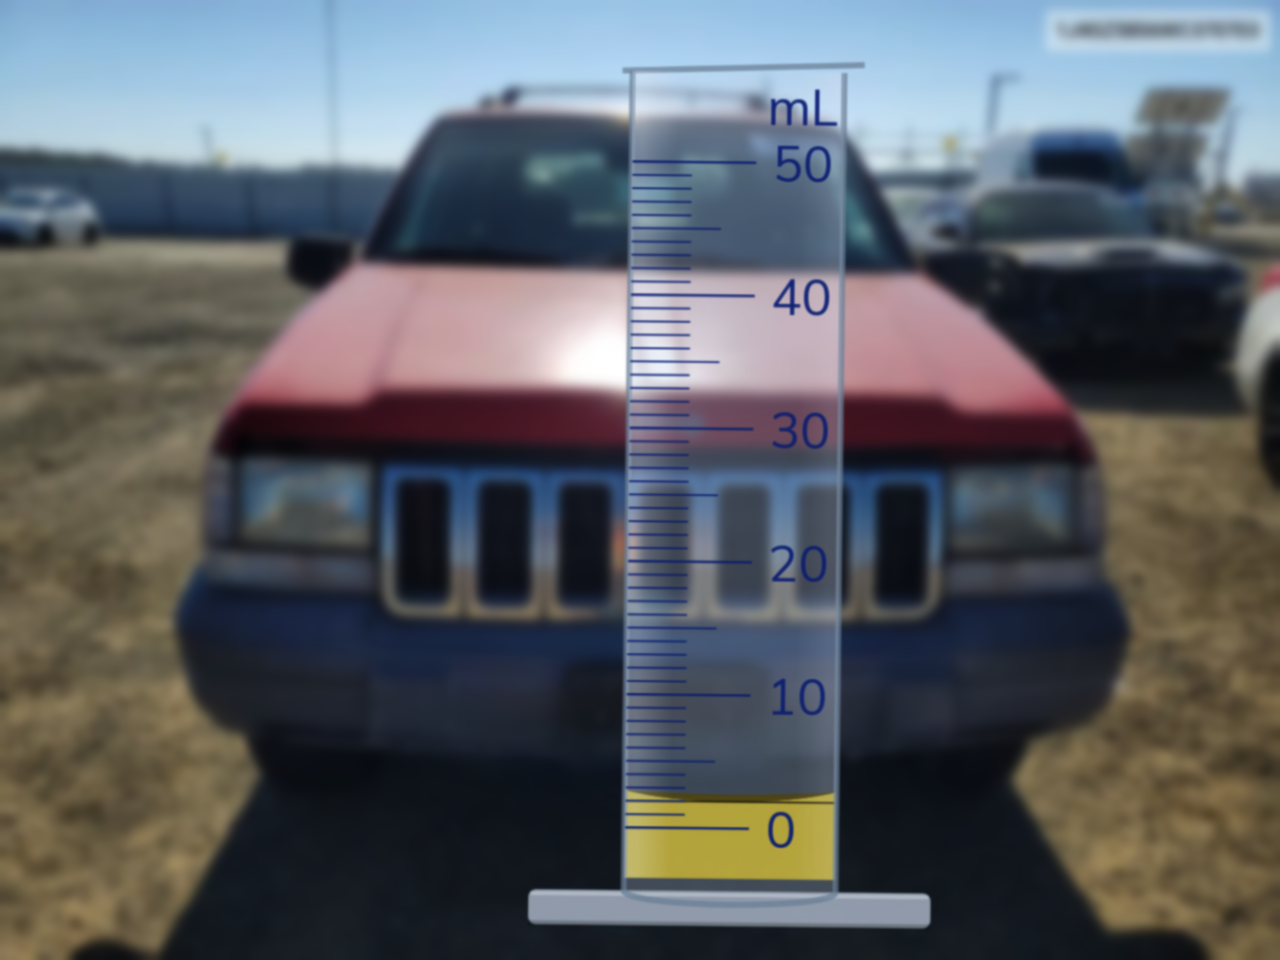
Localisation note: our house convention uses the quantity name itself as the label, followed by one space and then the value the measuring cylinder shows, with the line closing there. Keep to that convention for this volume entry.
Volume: 2 mL
